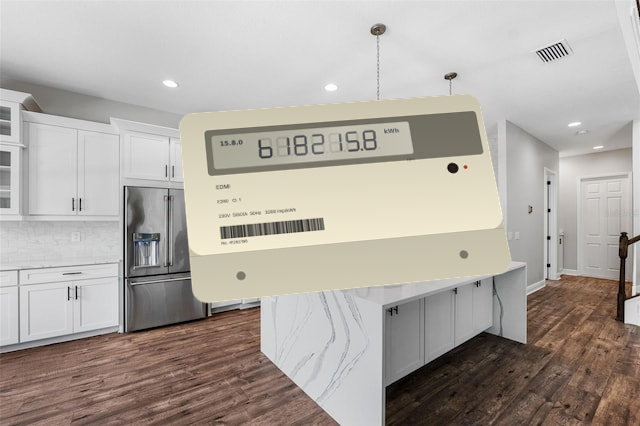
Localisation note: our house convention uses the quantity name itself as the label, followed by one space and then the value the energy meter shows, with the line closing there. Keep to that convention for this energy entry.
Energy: 618215.8 kWh
